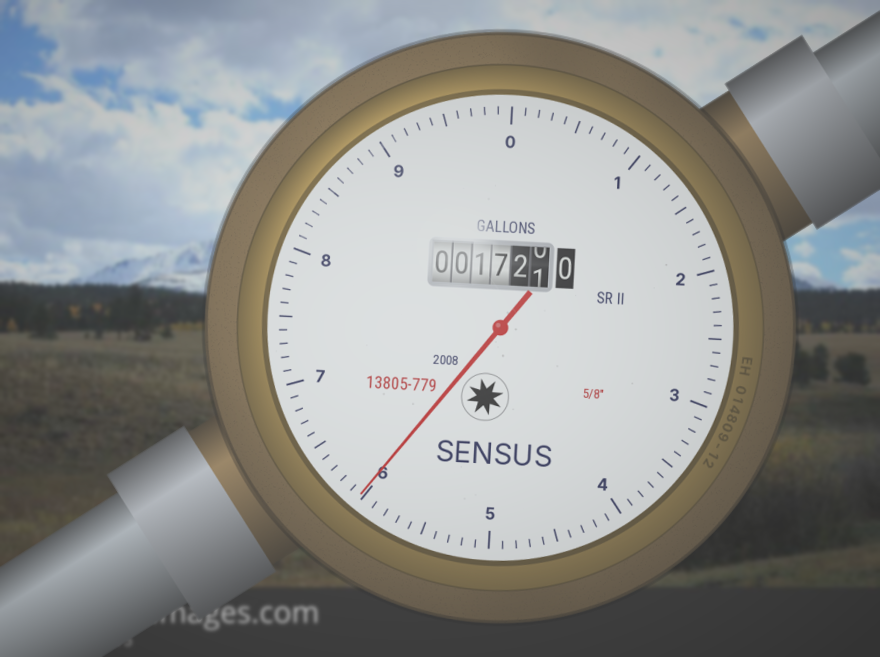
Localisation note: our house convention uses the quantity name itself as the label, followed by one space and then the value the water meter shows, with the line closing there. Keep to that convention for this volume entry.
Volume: 17206.0 gal
